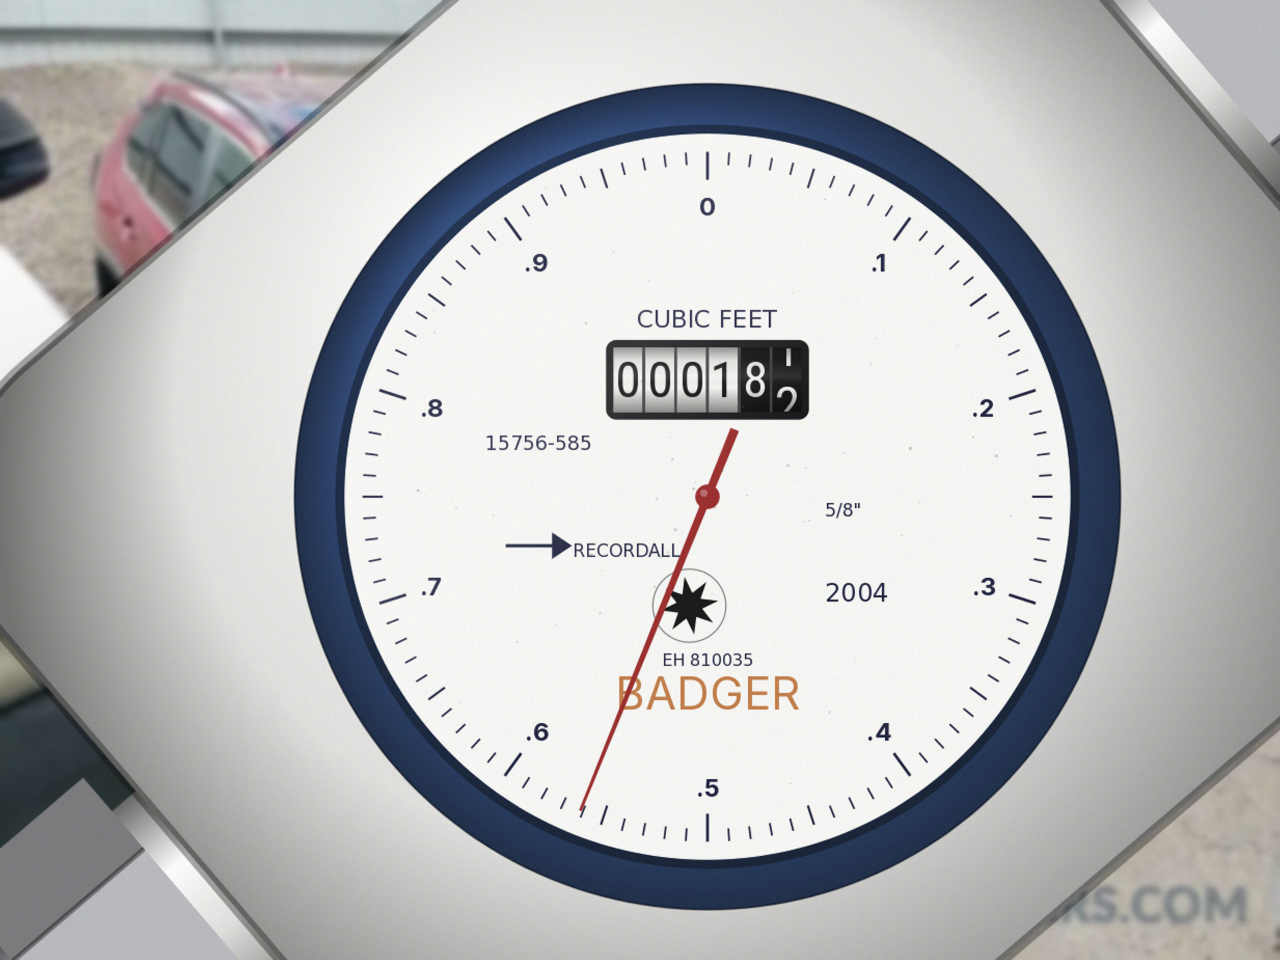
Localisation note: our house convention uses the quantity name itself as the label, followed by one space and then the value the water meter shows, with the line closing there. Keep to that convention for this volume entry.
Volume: 181.56 ft³
